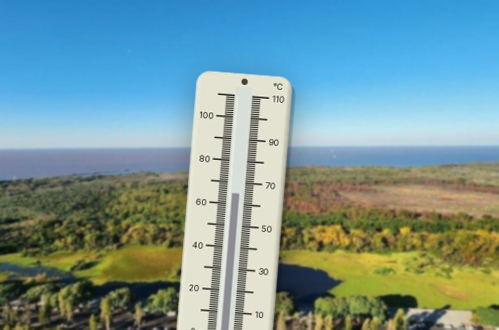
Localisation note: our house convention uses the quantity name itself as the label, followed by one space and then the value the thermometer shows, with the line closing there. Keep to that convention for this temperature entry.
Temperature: 65 °C
